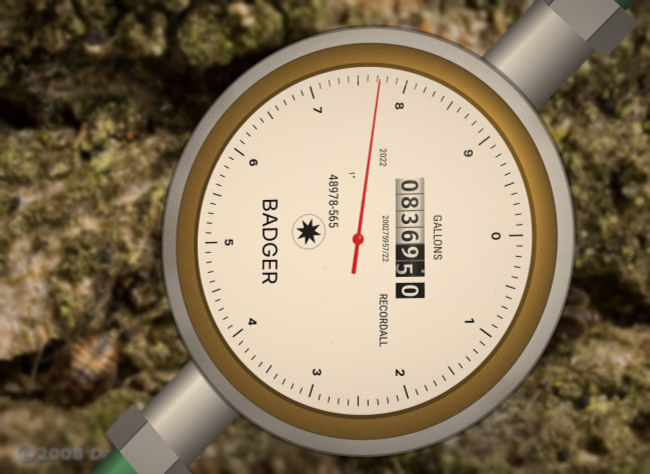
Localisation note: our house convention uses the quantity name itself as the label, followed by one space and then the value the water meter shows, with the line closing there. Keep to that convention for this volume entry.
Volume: 836947.7 gal
